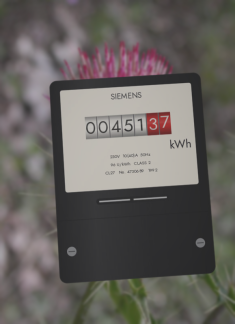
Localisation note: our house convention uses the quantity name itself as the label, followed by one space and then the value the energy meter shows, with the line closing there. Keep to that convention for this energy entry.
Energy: 451.37 kWh
